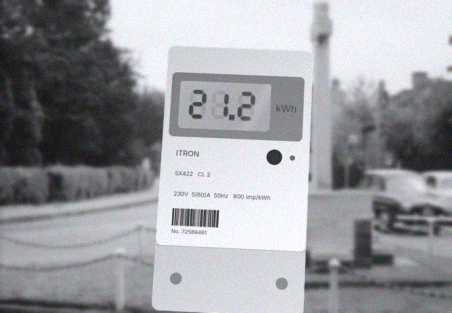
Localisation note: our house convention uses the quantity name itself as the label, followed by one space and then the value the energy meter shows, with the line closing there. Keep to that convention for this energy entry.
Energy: 21.2 kWh
